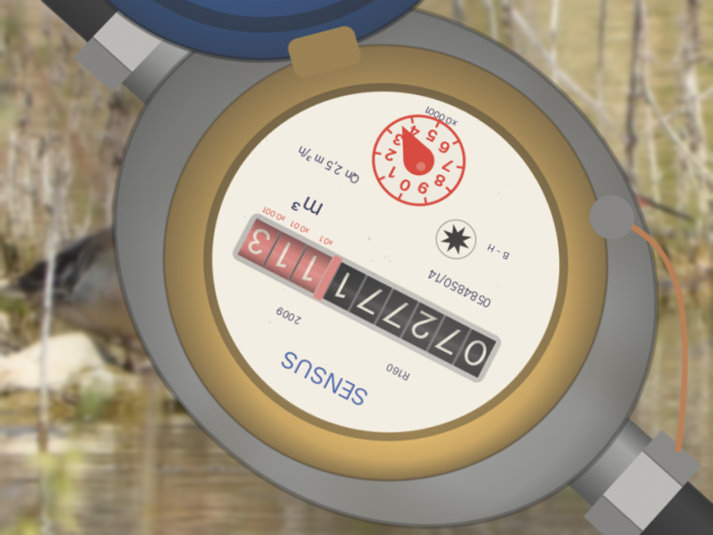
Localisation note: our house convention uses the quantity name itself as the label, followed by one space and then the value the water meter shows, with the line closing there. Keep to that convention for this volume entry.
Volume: 72771.1133 m³
